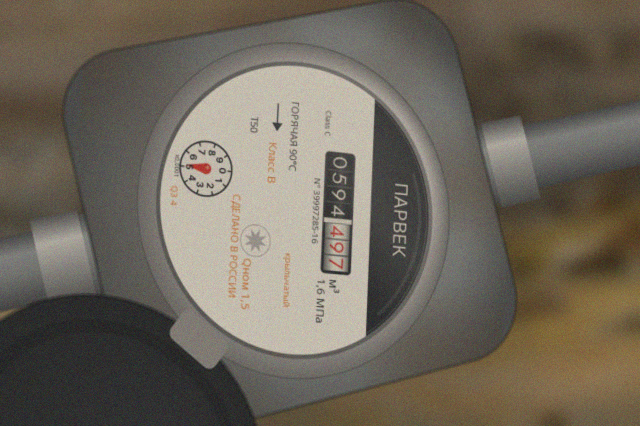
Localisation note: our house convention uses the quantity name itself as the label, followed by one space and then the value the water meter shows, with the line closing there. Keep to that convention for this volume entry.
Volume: 594.4975 m³
